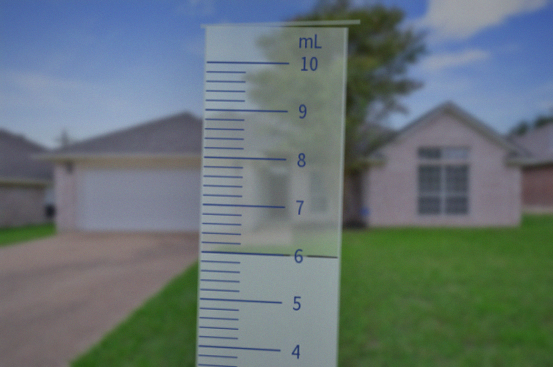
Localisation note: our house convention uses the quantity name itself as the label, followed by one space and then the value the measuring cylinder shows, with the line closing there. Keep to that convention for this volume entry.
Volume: 6 mL
